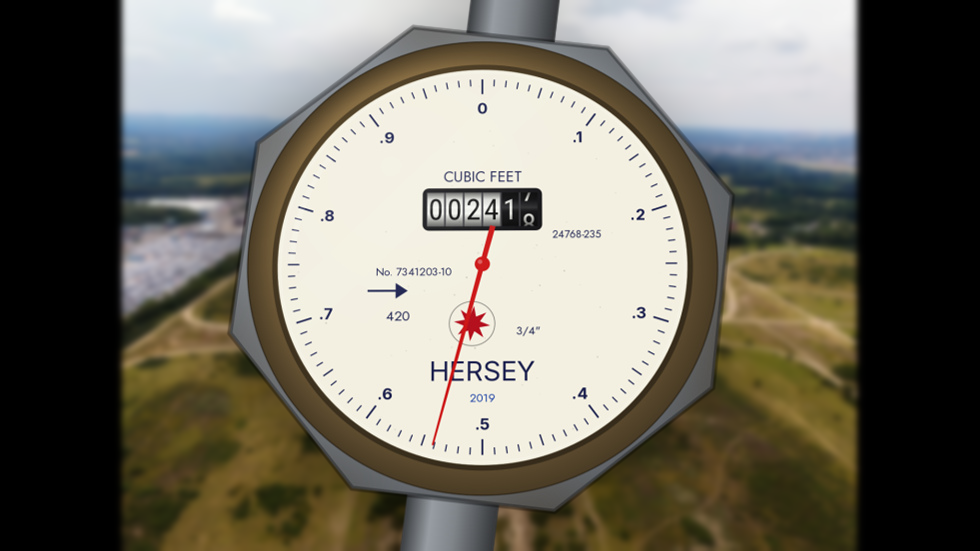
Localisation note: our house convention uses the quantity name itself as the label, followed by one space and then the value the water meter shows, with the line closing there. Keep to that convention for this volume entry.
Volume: 2417.54 ft³
